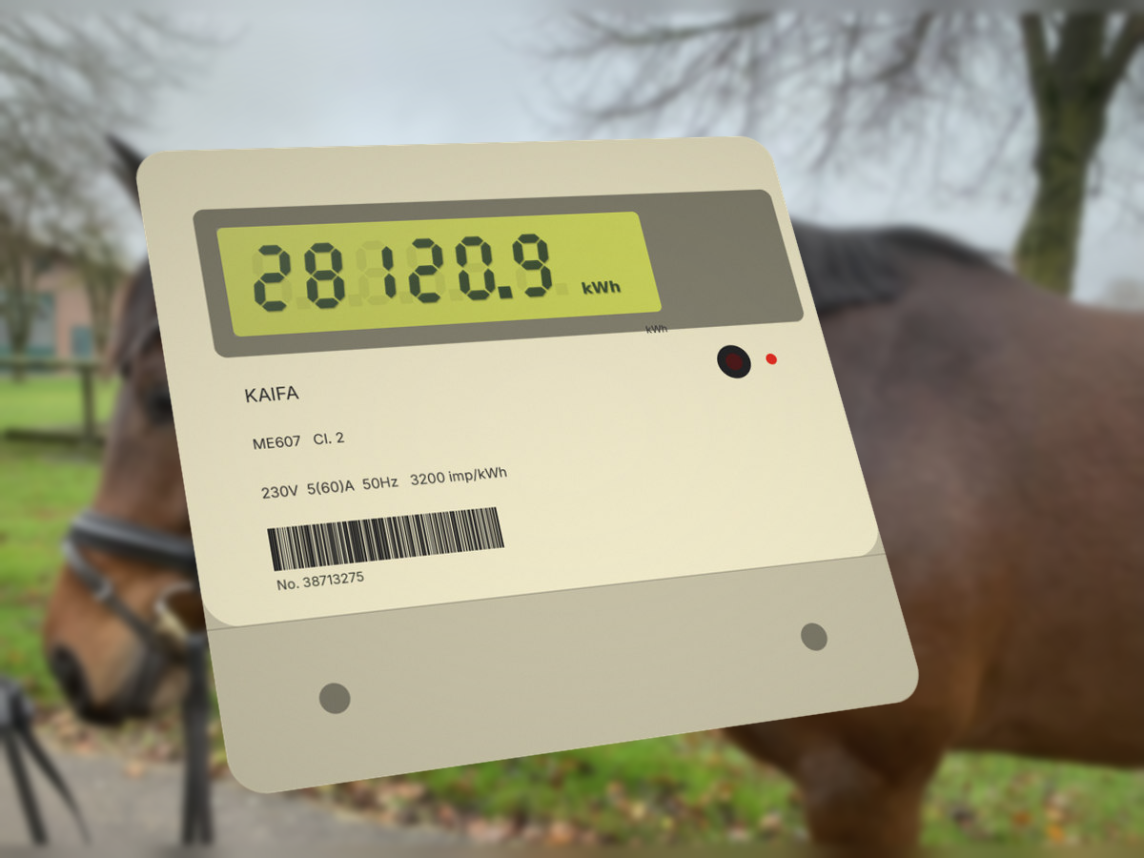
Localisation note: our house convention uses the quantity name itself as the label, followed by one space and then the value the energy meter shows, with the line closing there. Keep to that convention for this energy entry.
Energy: 28120.9 kWh
